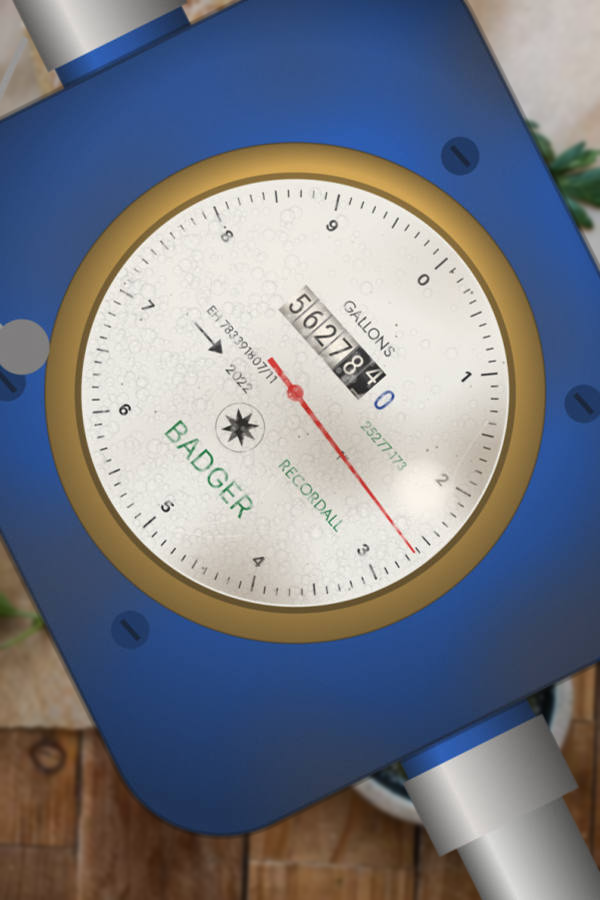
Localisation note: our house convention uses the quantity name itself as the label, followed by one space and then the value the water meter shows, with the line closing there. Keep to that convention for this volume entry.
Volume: 5627842.6 gal
